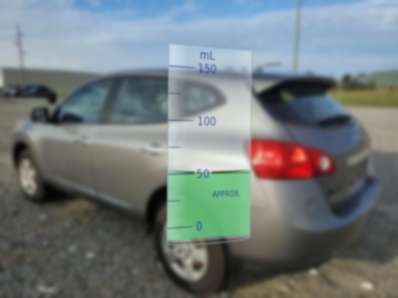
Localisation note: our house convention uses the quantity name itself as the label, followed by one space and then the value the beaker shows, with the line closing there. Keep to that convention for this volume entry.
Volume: 50 mL
